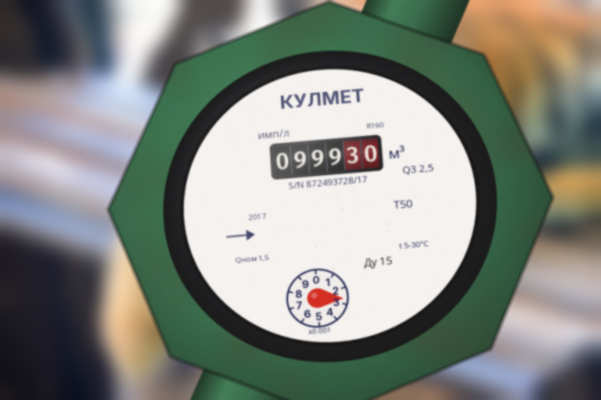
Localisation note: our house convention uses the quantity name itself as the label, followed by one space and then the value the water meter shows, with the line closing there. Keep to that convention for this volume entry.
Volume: 999.302 m³
